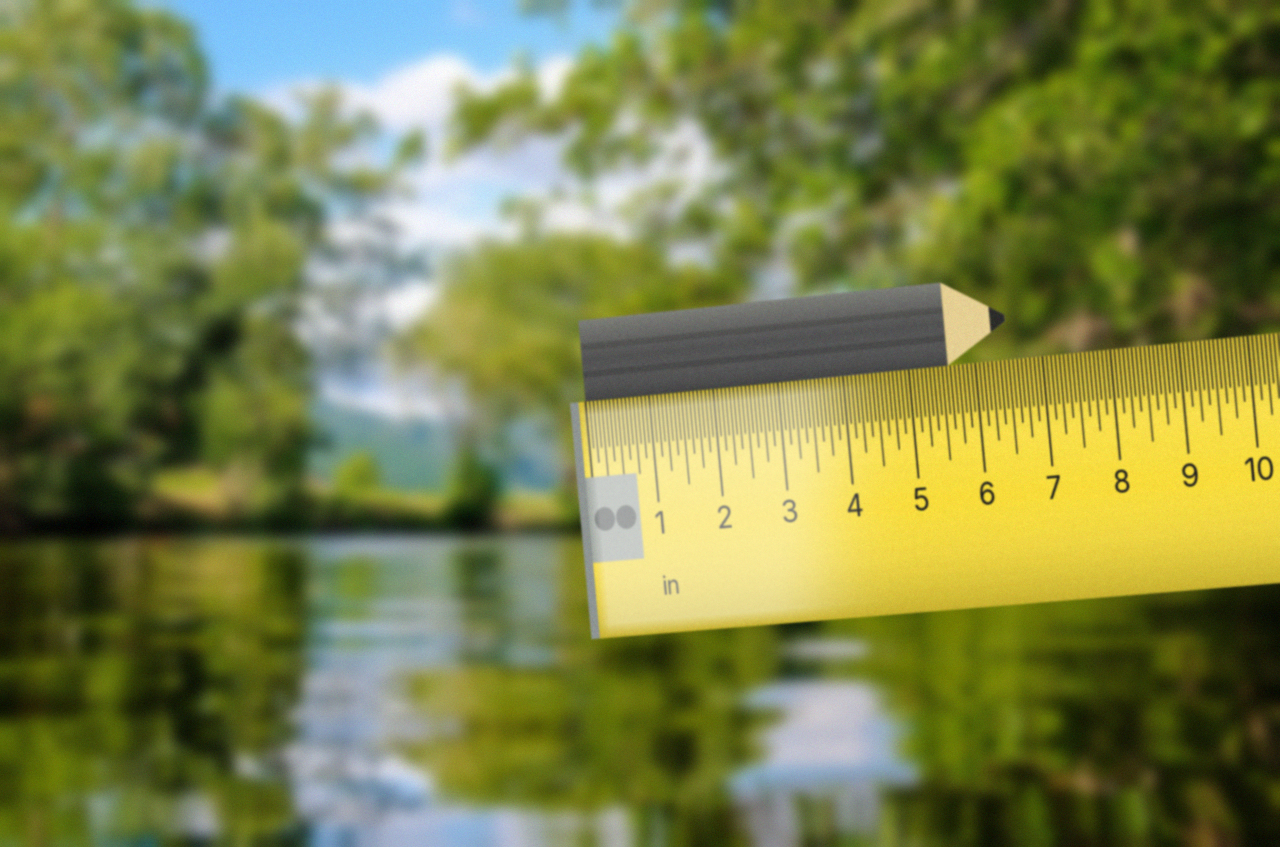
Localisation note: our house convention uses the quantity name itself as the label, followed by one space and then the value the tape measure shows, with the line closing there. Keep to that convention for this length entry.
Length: 6.5 in
